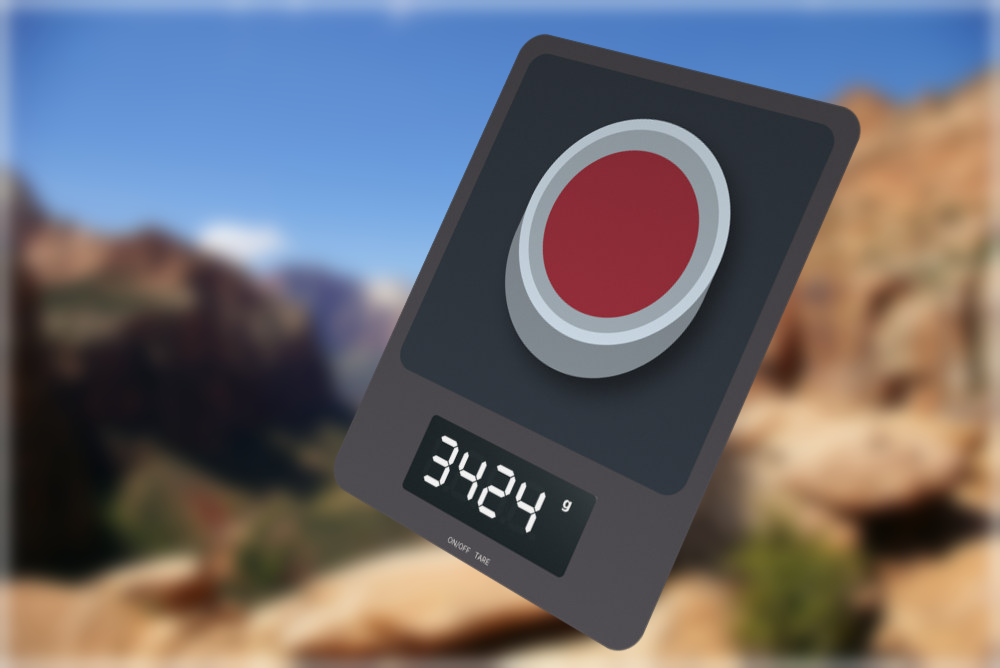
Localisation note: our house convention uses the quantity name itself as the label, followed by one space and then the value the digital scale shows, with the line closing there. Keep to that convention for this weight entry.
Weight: 3424 g
